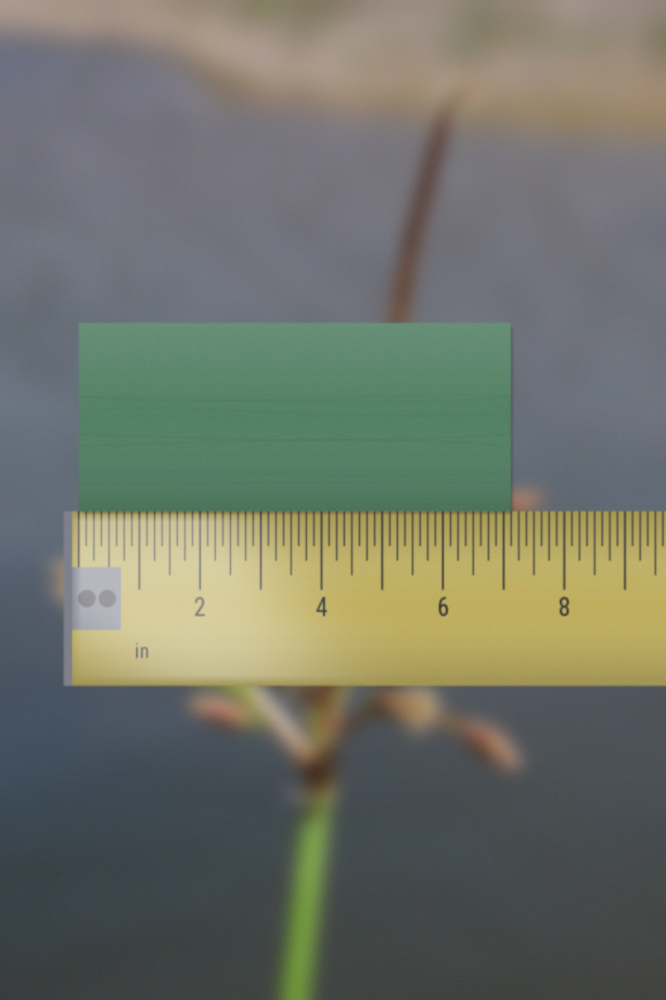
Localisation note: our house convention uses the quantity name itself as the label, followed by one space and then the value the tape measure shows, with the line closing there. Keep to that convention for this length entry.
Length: 7.125 in
